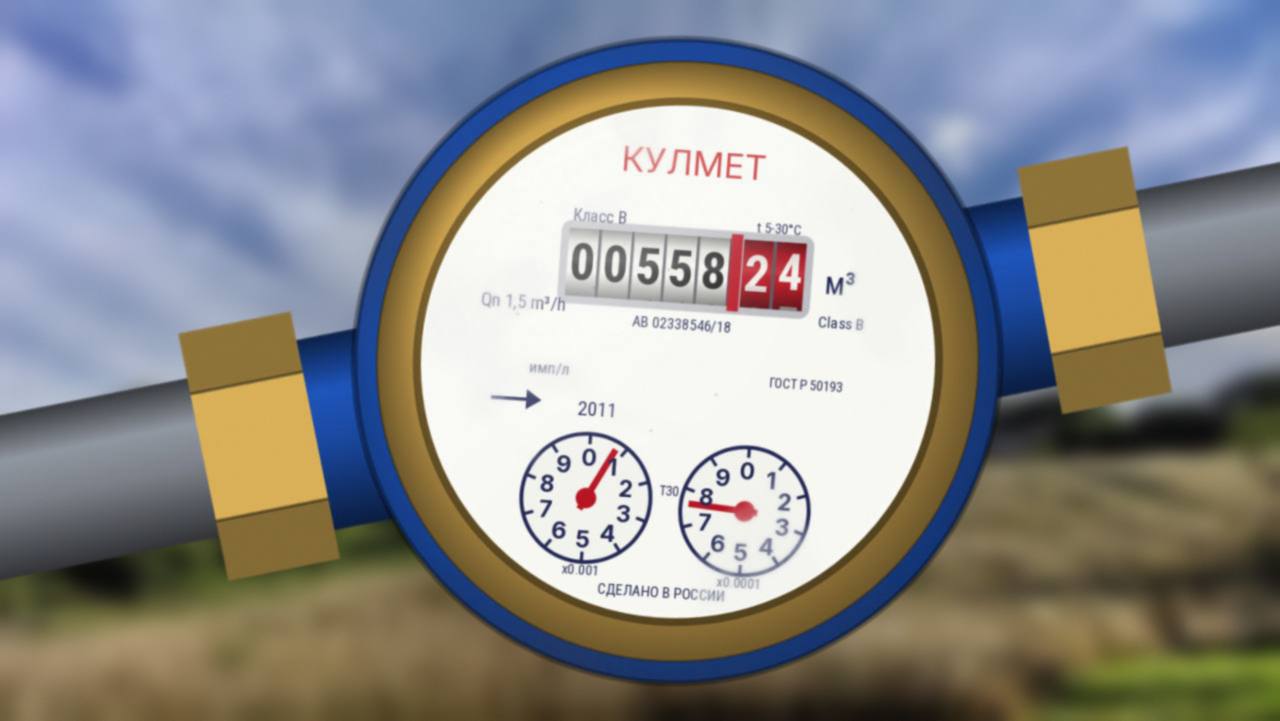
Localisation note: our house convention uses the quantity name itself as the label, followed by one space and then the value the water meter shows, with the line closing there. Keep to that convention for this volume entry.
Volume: 558.2407 m³
